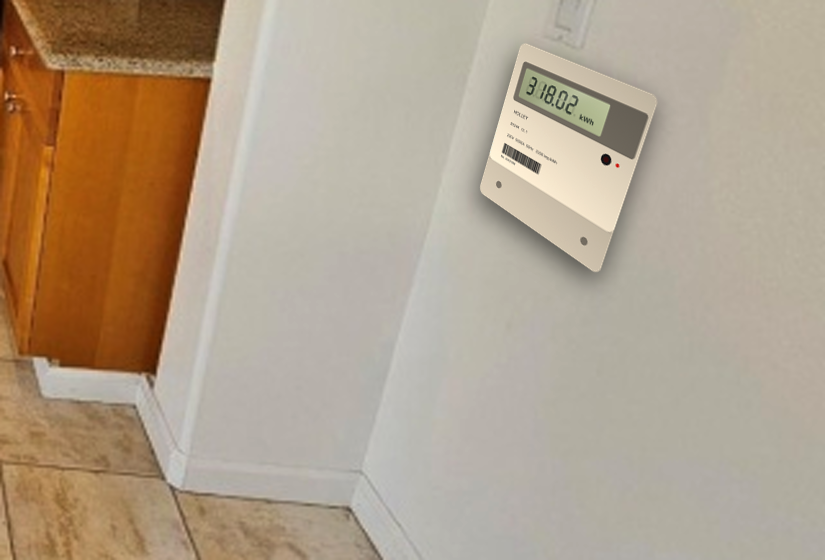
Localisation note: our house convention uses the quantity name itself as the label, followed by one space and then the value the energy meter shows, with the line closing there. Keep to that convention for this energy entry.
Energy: 318.02 kWh
